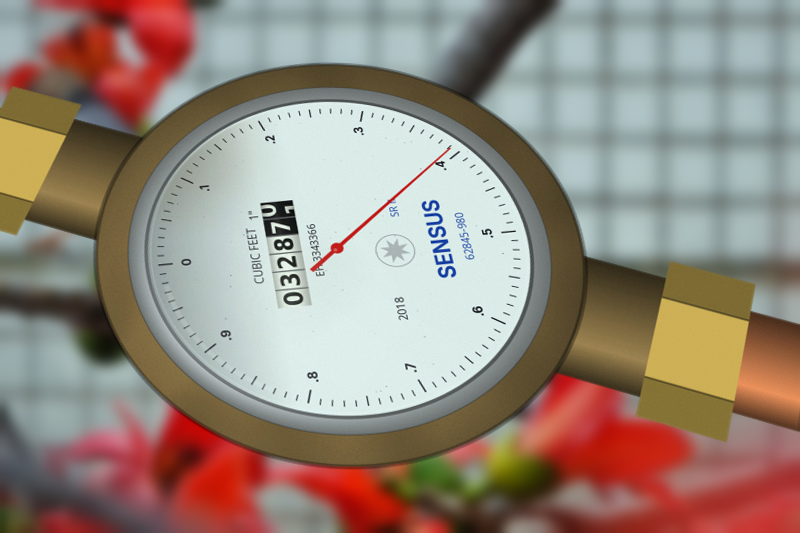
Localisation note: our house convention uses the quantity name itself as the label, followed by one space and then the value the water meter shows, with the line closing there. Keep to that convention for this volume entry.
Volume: 32870.39 ft³
